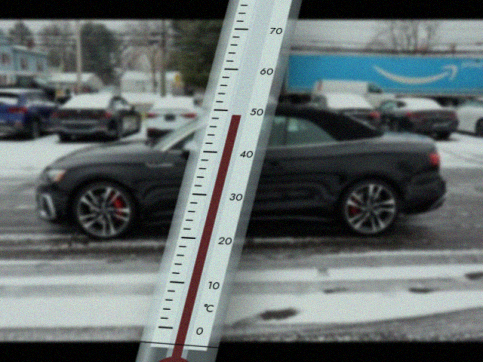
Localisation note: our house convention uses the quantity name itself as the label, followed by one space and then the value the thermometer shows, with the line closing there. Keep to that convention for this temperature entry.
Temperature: 49 °C
